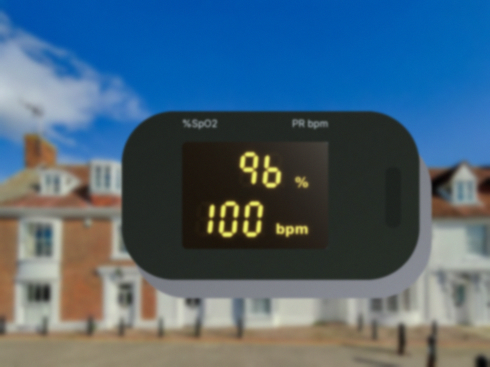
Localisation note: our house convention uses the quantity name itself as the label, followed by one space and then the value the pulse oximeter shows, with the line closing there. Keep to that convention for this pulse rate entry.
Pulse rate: 100 bpm
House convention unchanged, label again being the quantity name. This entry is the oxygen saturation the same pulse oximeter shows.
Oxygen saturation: 96 %
